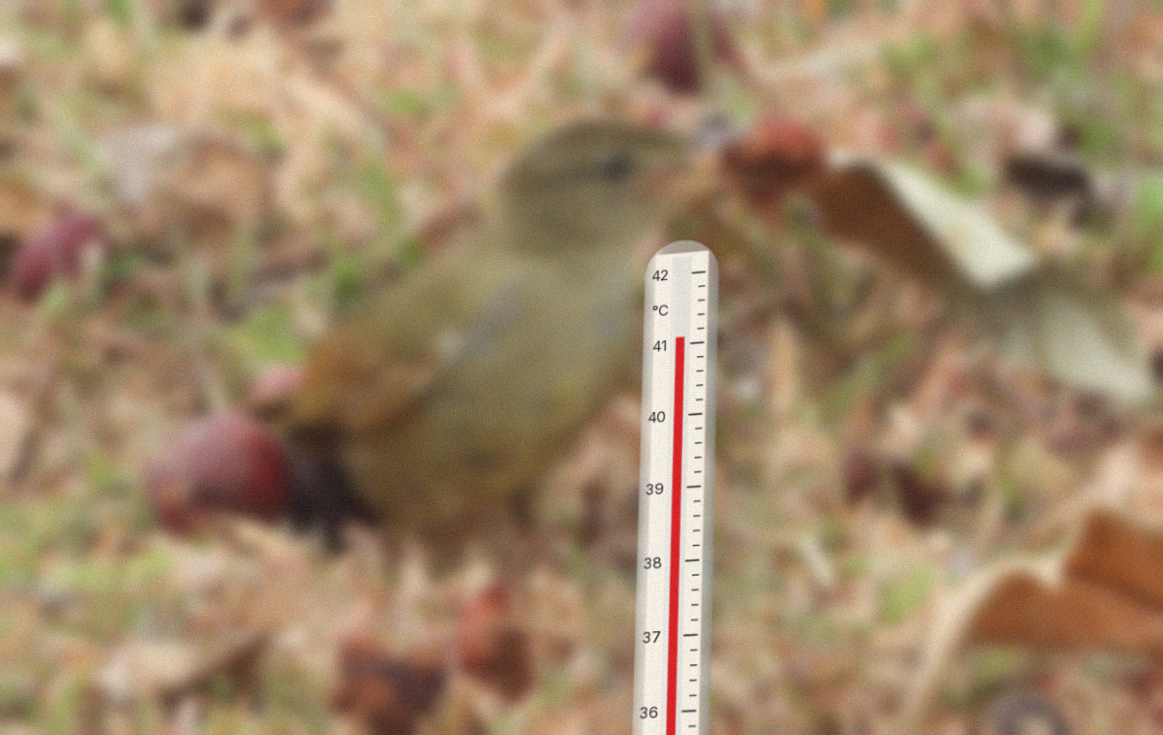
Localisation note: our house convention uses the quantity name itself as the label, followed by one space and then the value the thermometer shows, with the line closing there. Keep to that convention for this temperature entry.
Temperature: 41.1 °C
